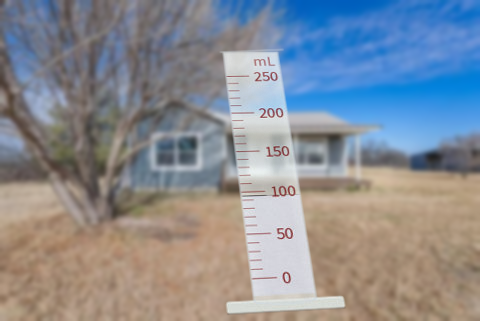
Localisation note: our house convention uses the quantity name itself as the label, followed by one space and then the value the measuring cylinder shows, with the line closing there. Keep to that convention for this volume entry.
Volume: 95 mL
